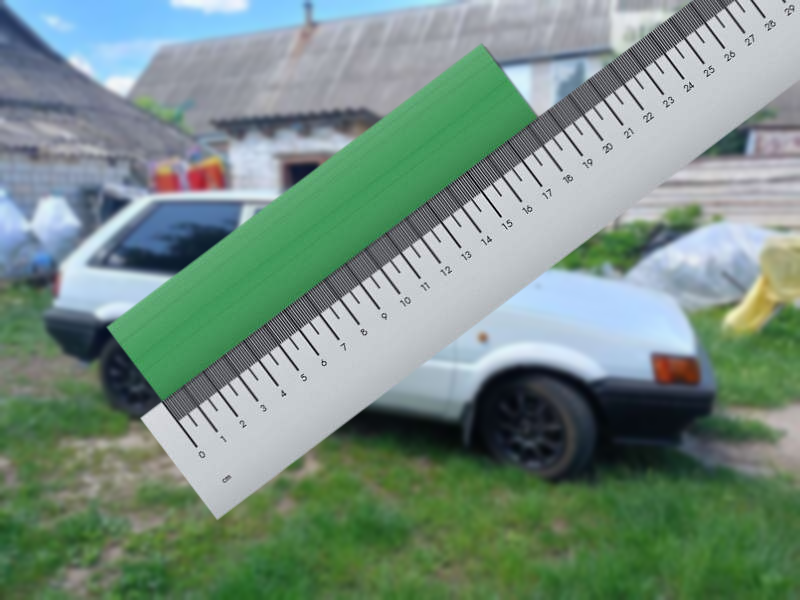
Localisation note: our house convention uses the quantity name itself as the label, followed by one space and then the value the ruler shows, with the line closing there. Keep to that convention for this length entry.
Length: 18.5 cm
